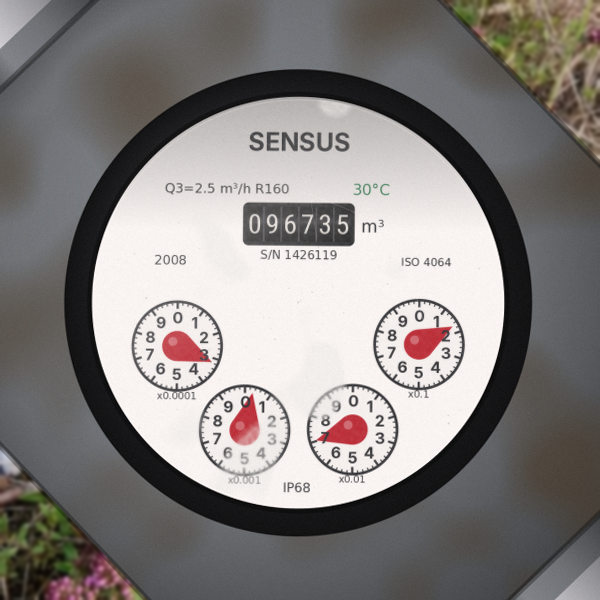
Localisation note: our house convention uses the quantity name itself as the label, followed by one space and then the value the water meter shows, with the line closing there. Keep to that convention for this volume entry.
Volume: 96735.1703 m³
